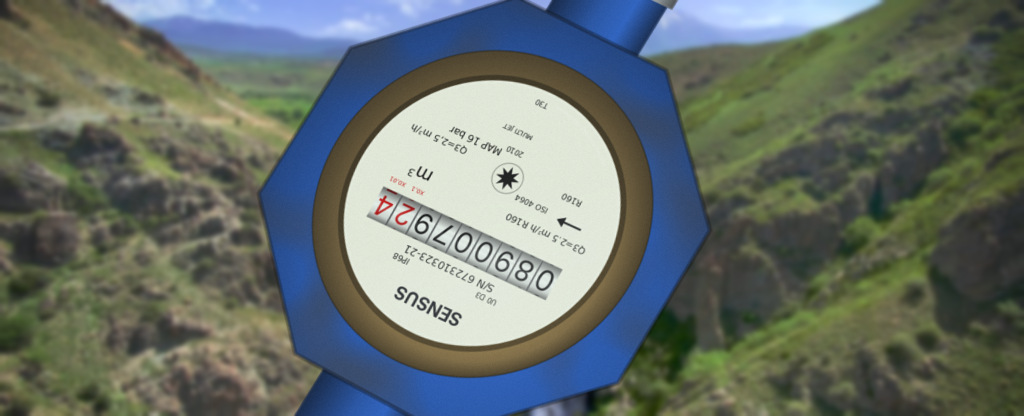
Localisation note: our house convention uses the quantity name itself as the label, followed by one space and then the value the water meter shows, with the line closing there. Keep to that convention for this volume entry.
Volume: 890079.24 m³
